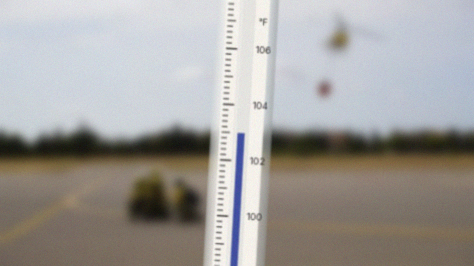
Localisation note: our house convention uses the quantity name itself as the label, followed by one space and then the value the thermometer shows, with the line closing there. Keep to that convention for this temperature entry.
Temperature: 103 °F
